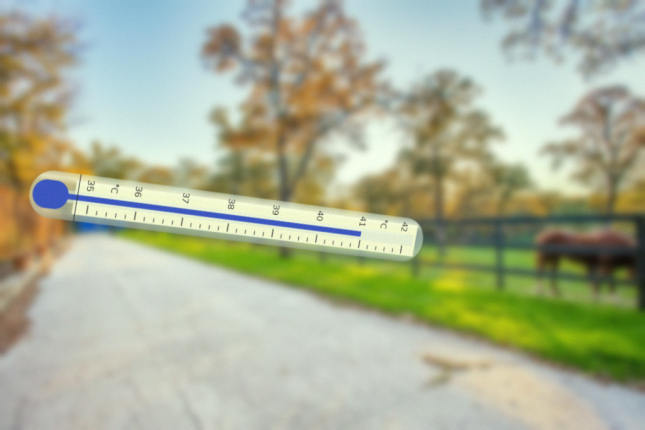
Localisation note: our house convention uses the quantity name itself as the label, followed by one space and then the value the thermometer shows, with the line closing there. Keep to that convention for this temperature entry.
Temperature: 41 °C
